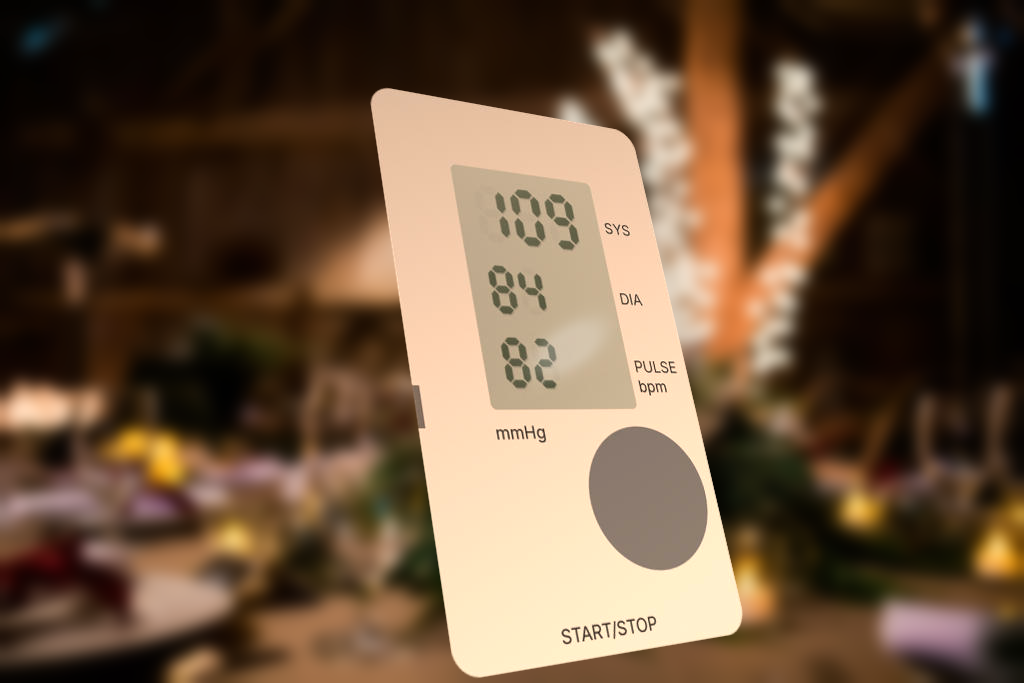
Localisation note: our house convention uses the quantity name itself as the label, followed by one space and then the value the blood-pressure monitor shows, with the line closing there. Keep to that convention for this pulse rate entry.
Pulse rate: 82 bpm
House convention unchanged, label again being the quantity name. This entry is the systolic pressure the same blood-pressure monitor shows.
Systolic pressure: 109 mmHg
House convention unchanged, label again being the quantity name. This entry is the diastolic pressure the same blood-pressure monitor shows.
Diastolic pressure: 84 mmHg
